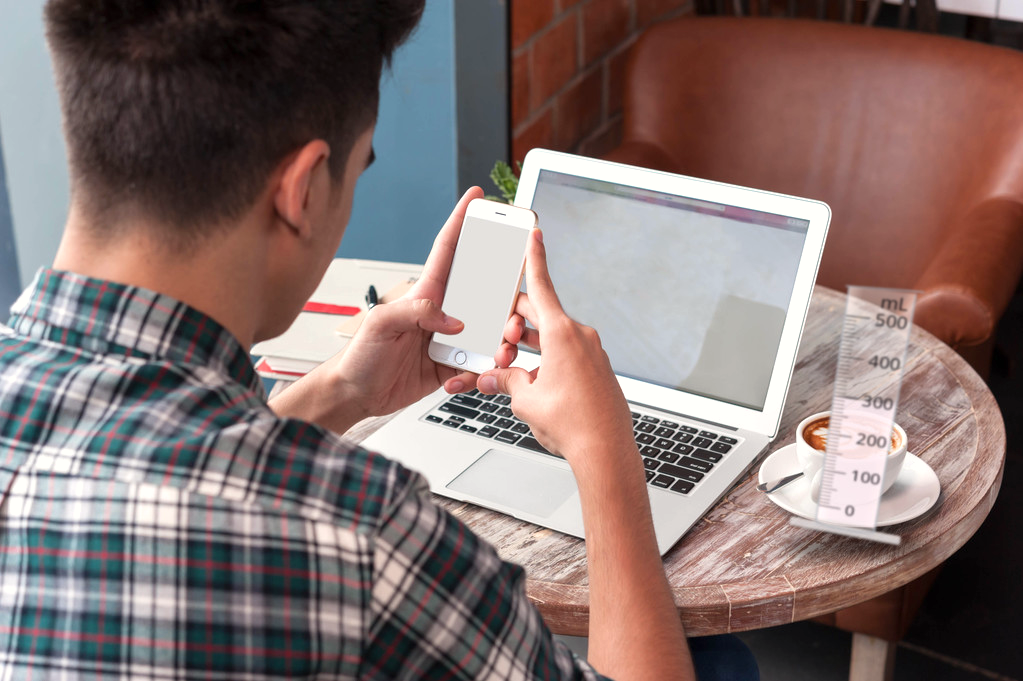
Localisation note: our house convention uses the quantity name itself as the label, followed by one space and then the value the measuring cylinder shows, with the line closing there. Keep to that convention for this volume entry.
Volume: 300 mL
